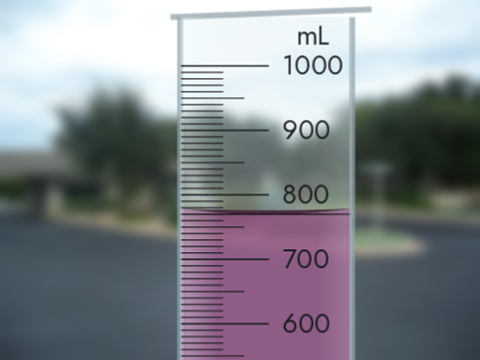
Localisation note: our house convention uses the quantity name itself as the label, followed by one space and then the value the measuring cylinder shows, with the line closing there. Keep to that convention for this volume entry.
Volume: 770 mL
